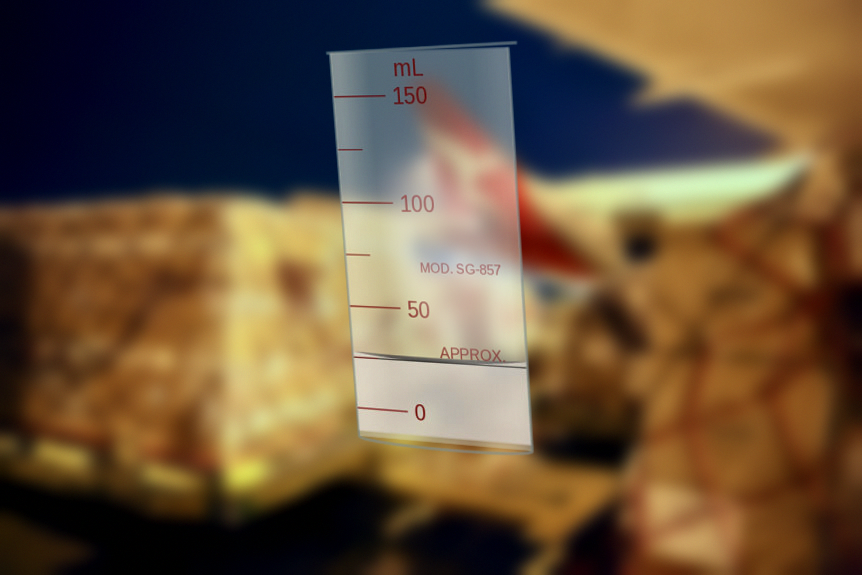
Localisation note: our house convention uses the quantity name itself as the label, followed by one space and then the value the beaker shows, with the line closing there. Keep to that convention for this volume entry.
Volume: 25 mL
